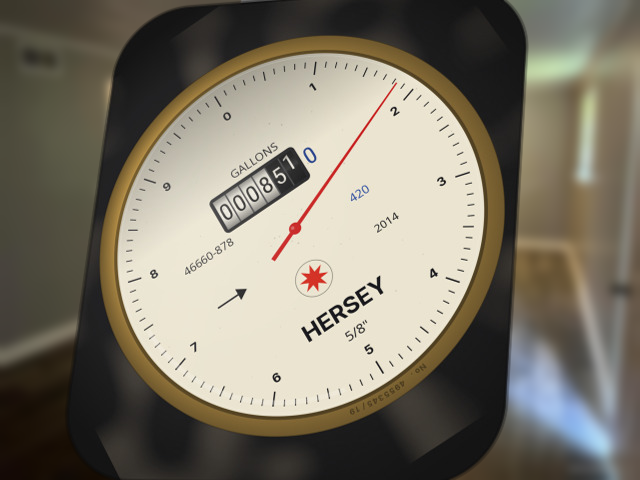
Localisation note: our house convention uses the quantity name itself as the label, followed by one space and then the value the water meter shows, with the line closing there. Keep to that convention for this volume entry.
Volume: 8511.8 gal
